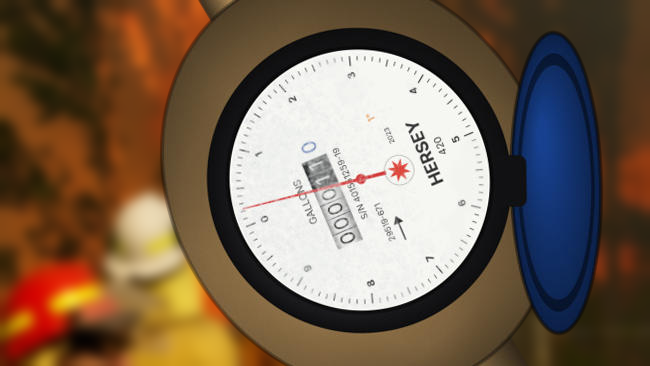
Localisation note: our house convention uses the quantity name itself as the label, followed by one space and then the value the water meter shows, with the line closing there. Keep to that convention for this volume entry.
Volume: 110.2 gal
